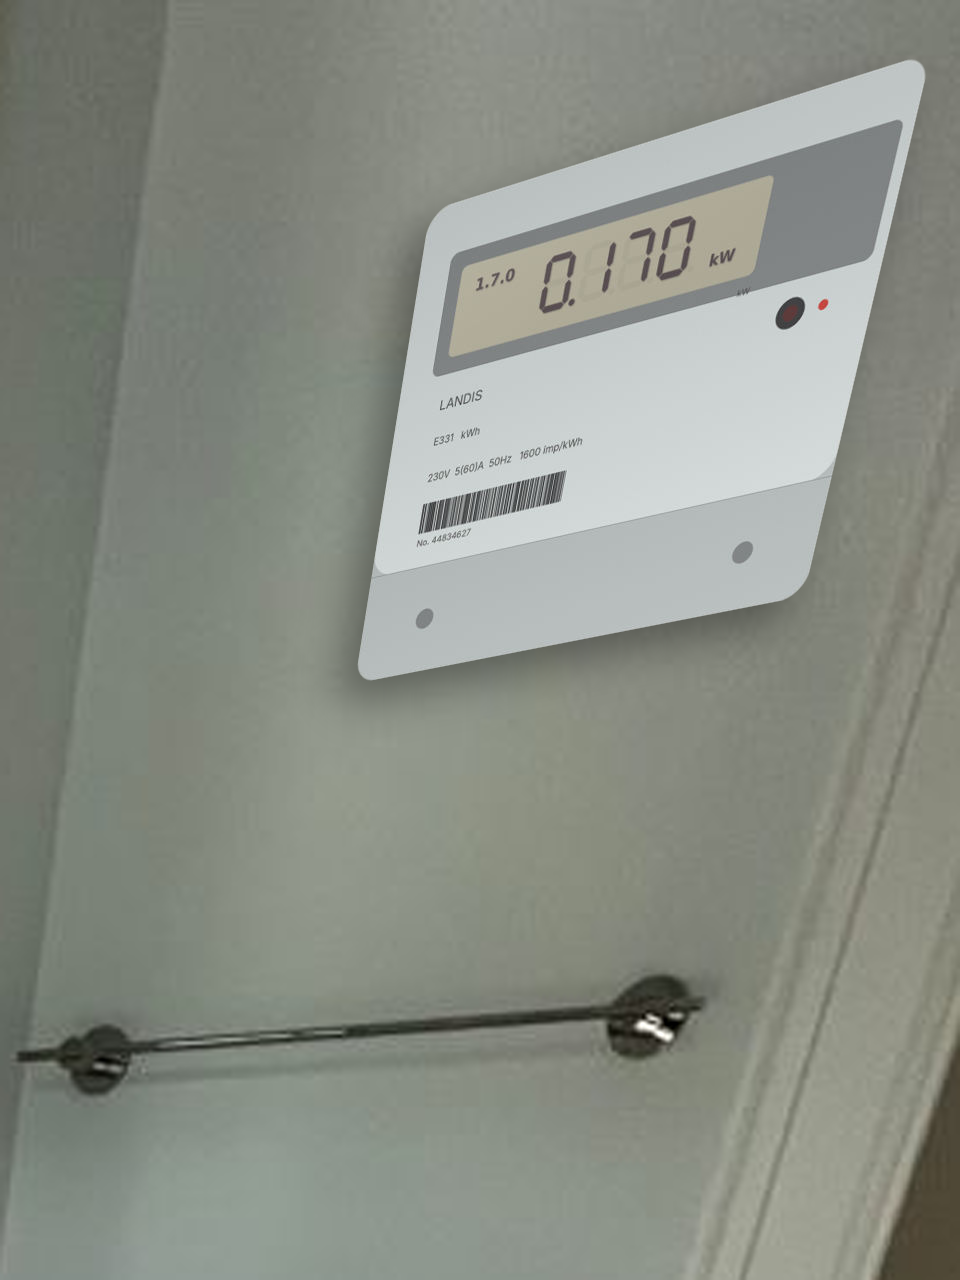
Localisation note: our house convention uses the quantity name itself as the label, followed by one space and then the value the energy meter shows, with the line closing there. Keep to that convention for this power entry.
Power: 0.170 kW
